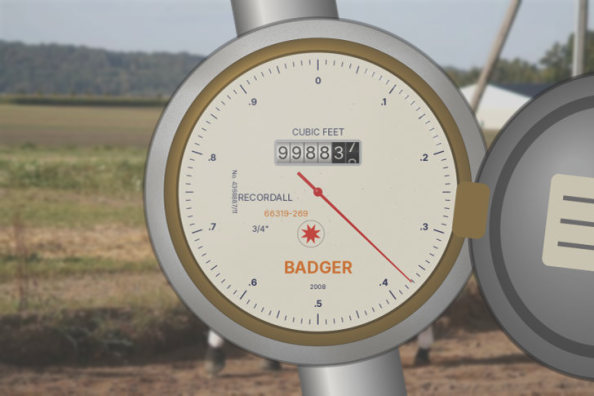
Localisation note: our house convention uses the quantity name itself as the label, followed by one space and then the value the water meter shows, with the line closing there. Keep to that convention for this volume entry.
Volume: 998837.37 ft³
